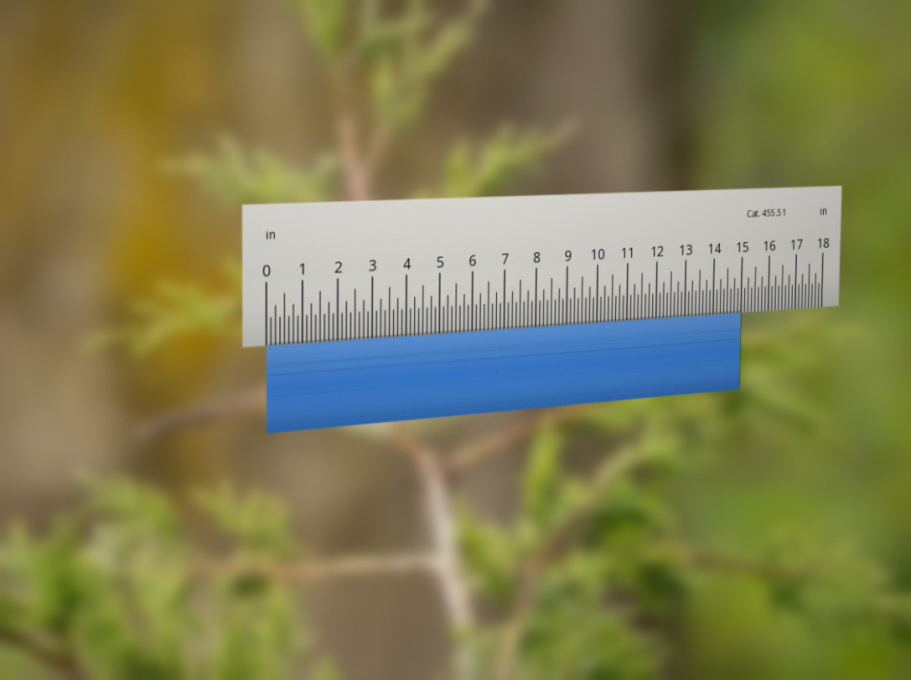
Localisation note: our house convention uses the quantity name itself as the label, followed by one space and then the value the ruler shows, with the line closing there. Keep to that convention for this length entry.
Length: 15 in
